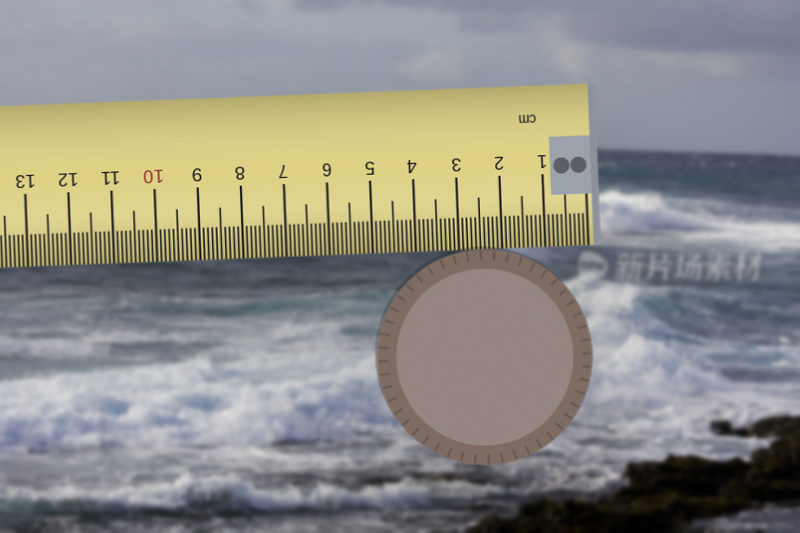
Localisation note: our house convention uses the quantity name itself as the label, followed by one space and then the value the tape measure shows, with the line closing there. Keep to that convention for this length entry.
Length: 5 cm
